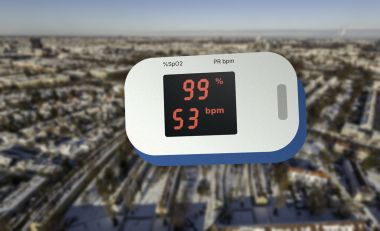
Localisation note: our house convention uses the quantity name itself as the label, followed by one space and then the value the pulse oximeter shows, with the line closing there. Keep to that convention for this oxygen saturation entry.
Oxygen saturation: 99 %
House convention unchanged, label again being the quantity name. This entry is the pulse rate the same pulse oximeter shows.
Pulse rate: 53 bpm
